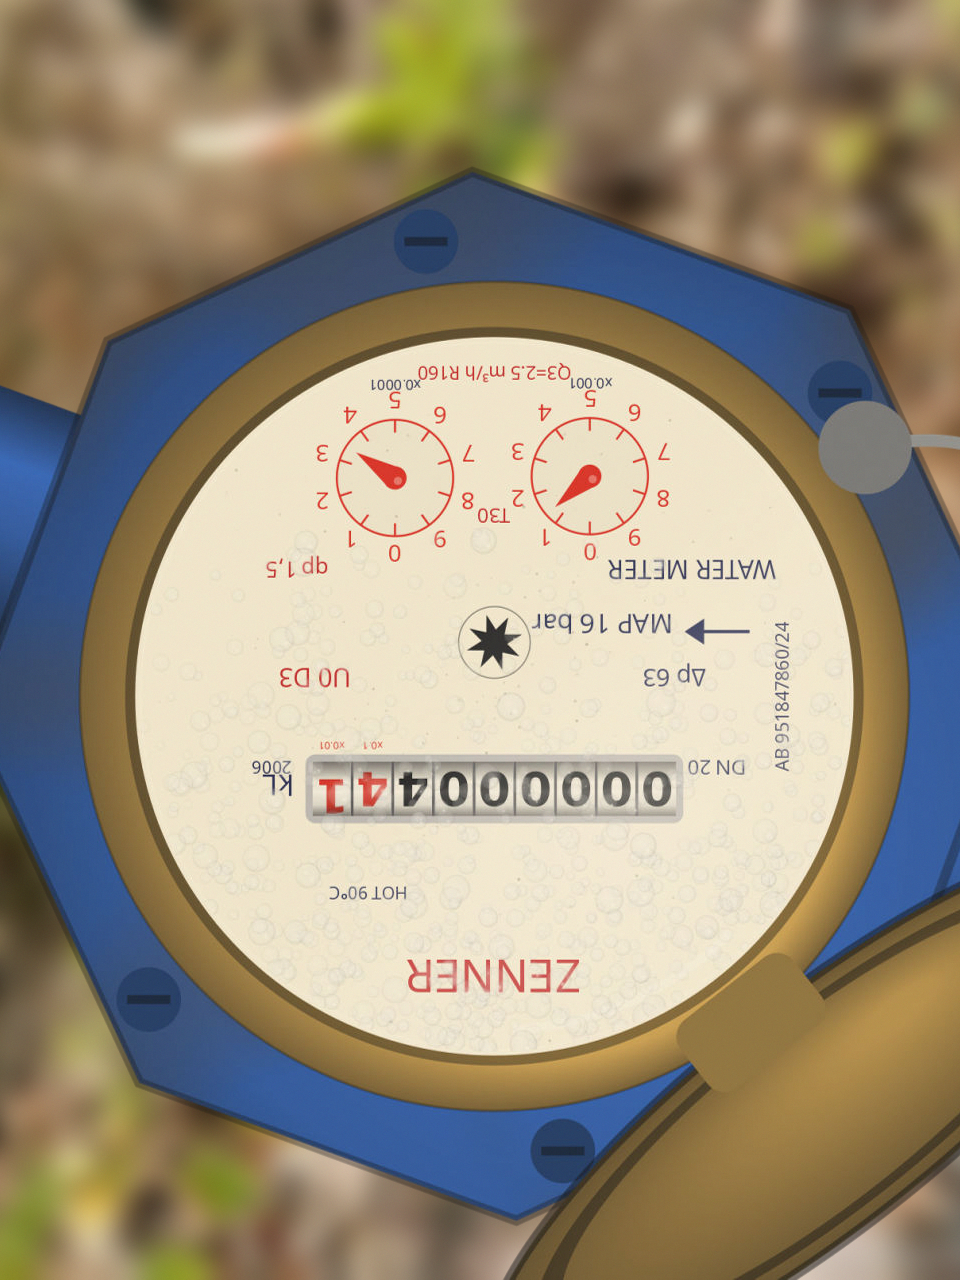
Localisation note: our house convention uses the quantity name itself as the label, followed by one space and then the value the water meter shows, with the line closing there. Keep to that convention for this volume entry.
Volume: 4.4113 kL
